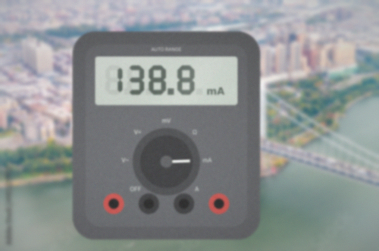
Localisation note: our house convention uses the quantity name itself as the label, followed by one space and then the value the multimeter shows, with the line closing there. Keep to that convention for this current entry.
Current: 138.8 mA
